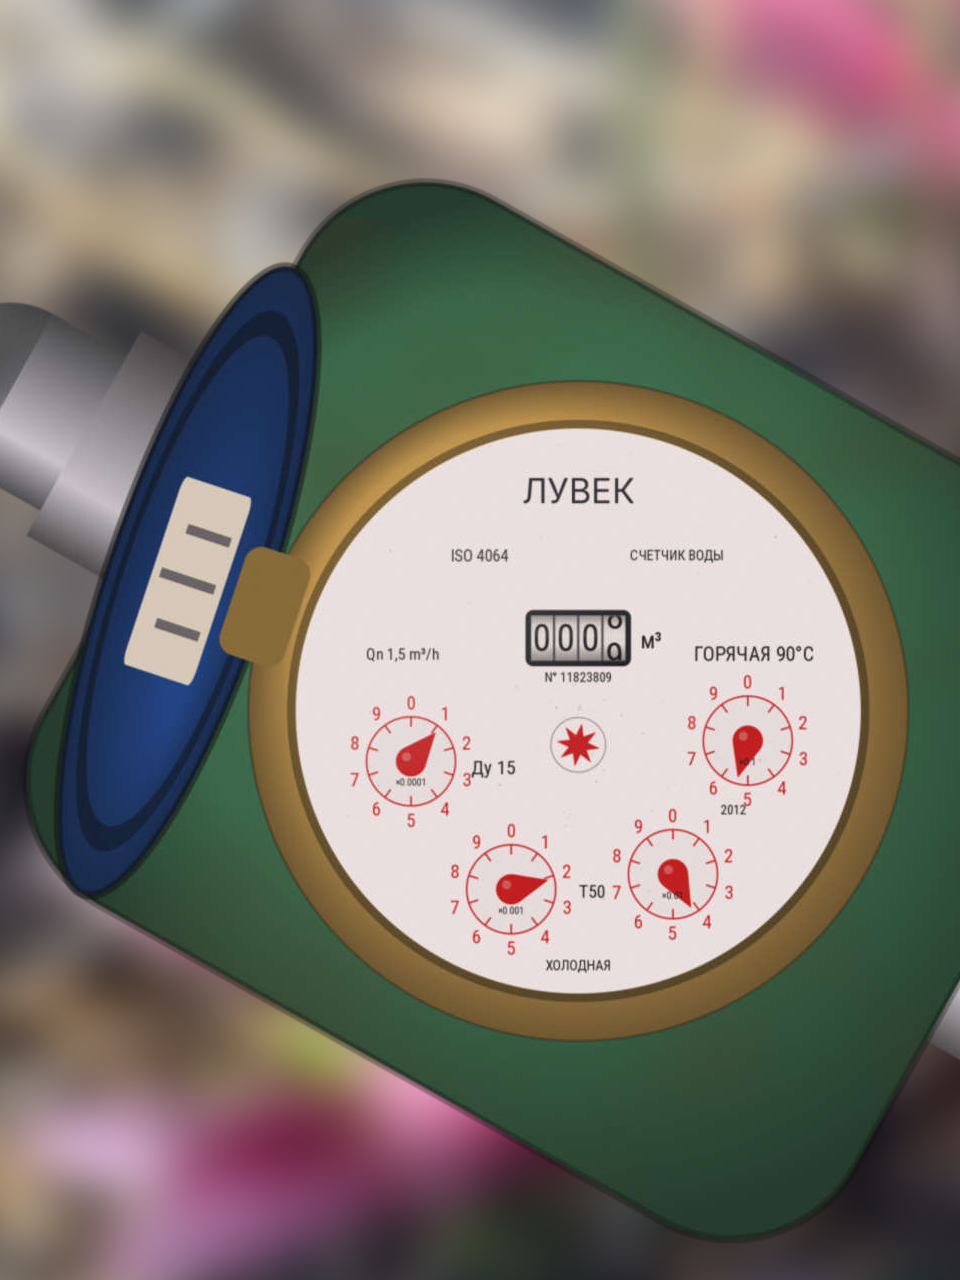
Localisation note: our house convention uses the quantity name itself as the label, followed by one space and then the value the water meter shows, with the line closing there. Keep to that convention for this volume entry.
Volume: 8.5421 m³
